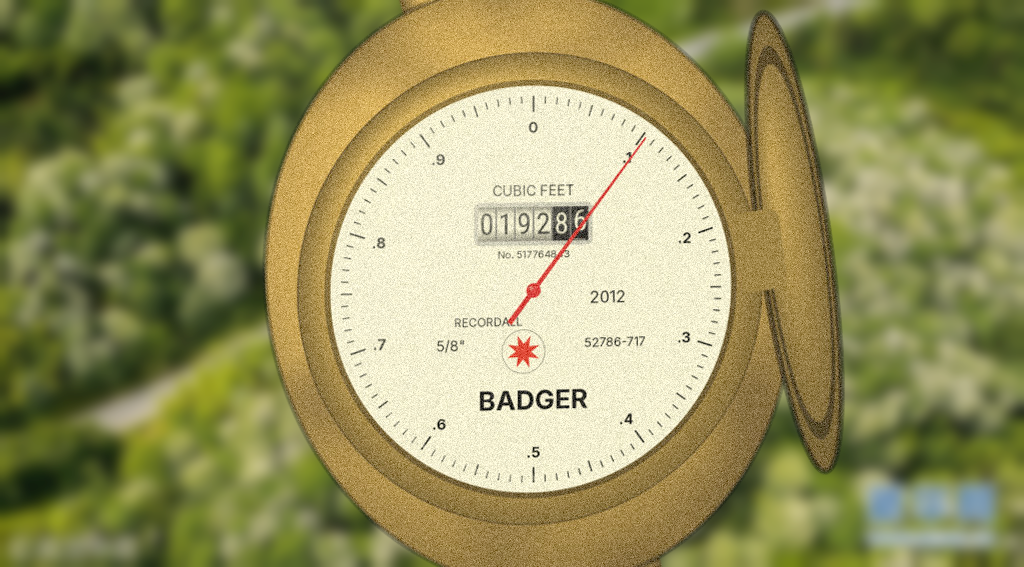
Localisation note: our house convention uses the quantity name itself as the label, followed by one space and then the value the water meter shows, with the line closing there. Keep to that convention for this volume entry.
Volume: 19286.10 ft³
